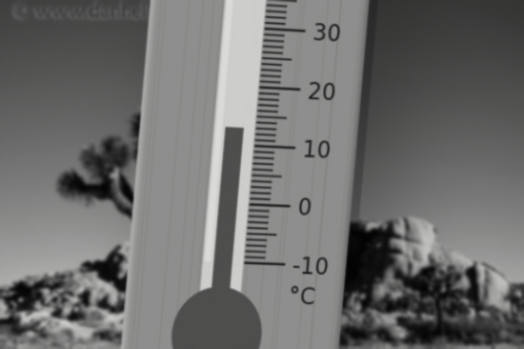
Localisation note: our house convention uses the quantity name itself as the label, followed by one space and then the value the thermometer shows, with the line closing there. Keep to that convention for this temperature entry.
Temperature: 13 °C
